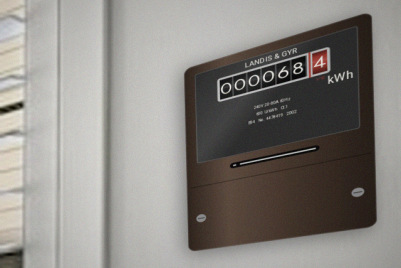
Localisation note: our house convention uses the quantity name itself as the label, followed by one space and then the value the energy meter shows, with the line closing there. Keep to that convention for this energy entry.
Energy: 68.4 kWh
